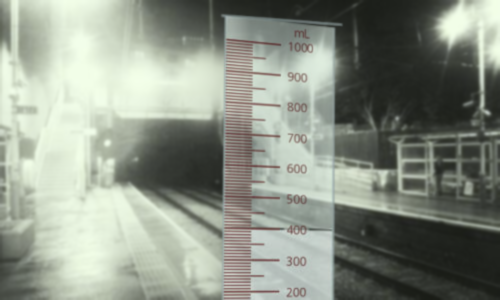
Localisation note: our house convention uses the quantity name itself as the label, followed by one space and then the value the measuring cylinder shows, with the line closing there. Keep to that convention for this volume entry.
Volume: 400 mL
